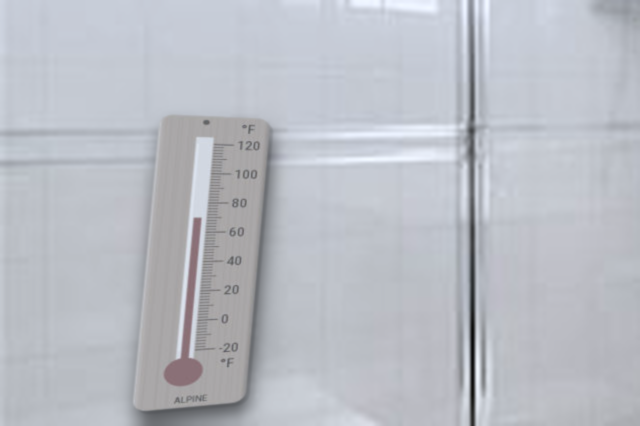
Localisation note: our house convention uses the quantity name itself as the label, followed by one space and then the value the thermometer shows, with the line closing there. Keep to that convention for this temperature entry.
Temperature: 70 °F
